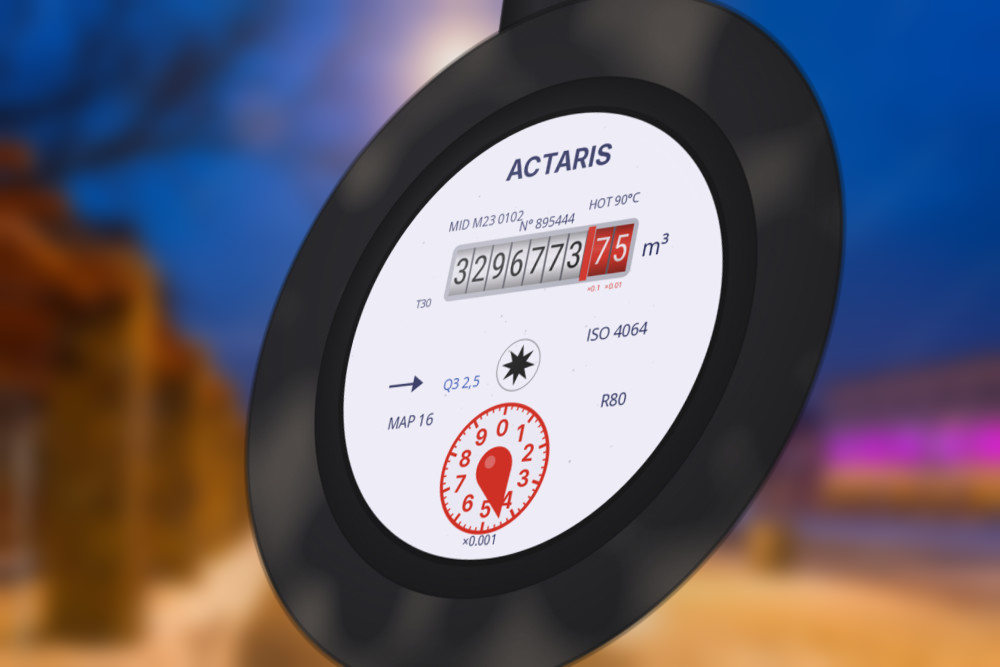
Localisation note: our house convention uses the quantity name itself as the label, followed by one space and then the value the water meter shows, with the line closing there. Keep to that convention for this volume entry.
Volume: 3296773.754 m³
